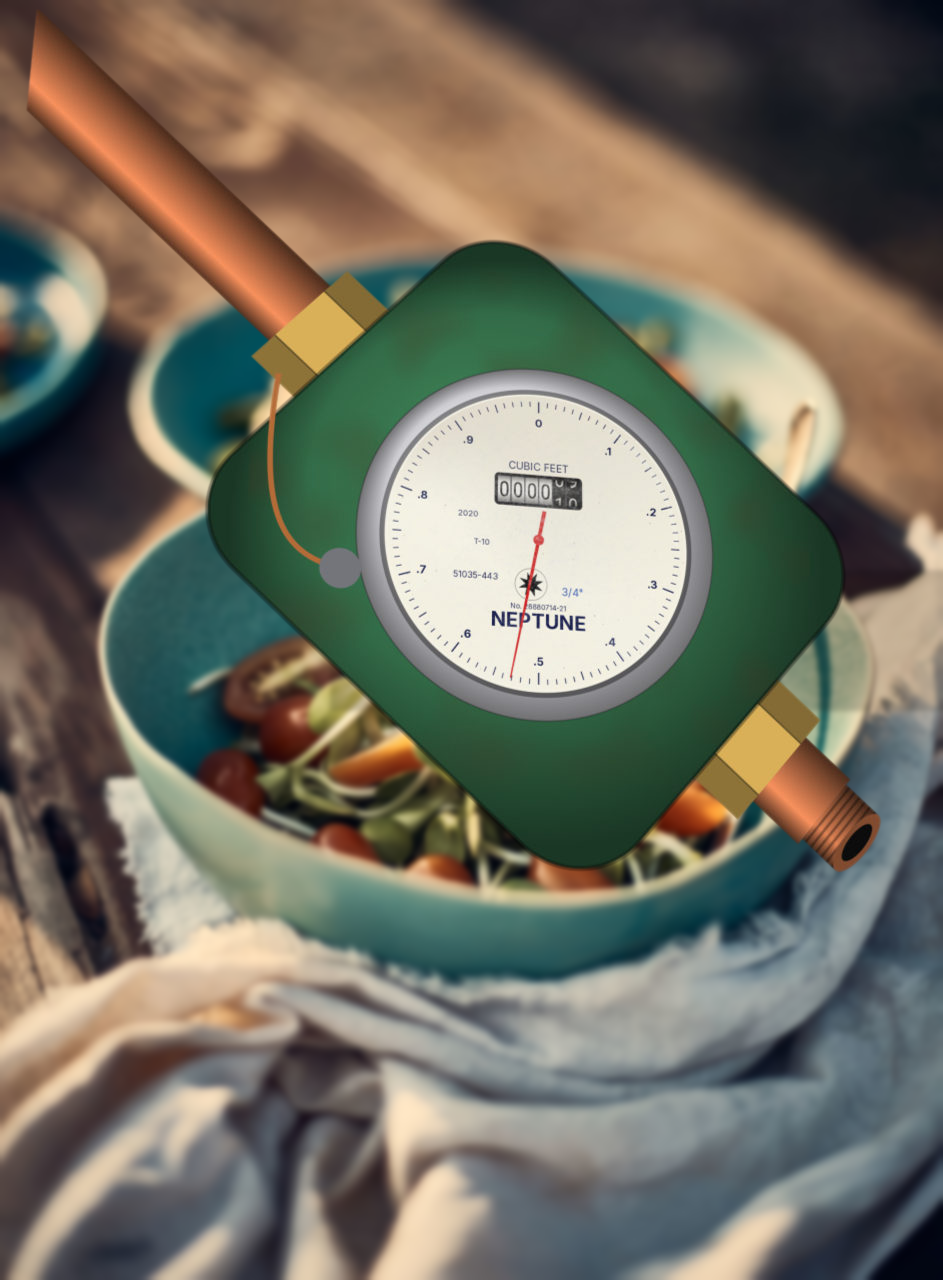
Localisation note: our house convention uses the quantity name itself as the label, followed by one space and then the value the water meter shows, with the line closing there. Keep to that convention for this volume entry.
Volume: 9.53 ft³
